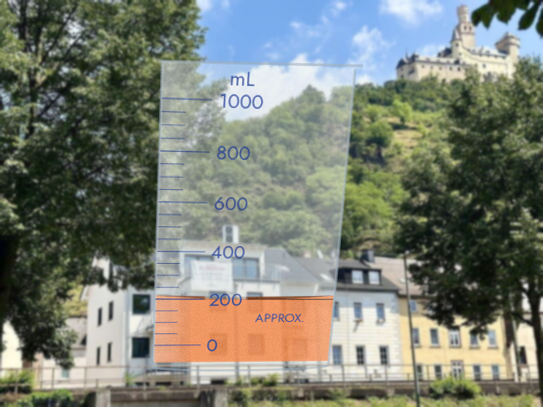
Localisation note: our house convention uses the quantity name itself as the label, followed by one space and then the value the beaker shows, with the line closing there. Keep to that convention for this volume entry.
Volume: 200 mL
